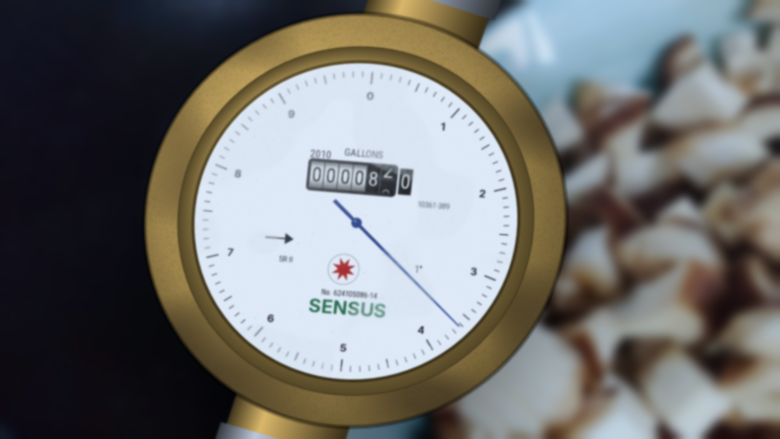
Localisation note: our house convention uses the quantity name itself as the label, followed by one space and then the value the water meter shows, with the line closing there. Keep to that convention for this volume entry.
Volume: 823.6 gal
